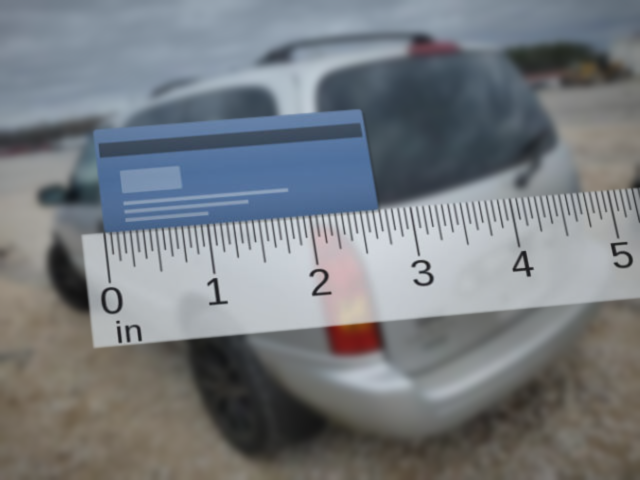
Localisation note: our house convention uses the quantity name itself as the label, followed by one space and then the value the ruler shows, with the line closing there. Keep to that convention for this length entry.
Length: 2.6875 in
